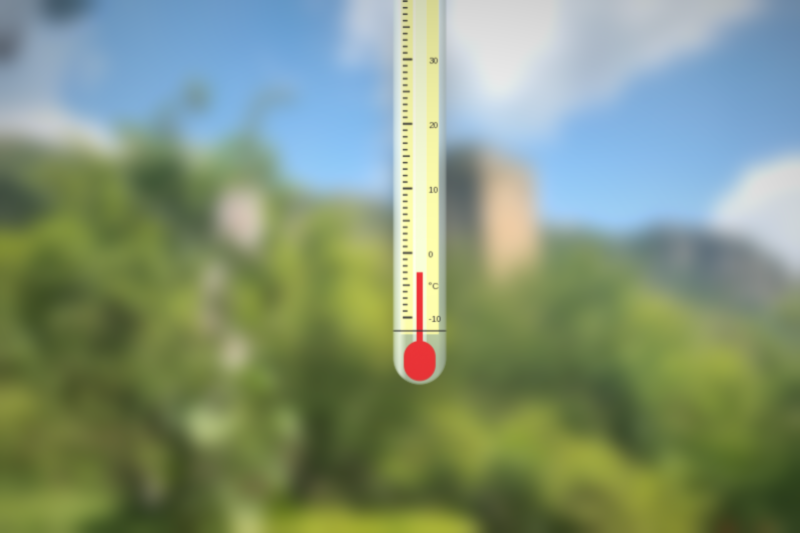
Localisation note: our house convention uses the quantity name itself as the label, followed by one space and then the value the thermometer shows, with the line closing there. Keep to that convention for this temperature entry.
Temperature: -3 °C
